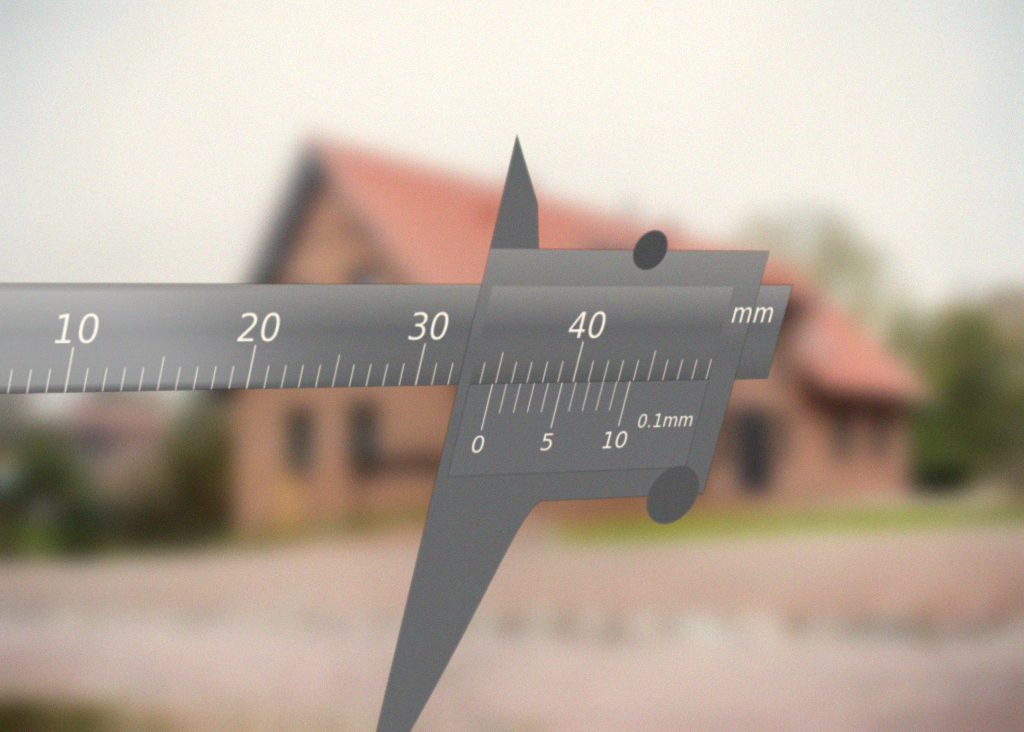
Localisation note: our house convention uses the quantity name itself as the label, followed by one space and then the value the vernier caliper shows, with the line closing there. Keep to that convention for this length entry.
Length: 34.8 mm
